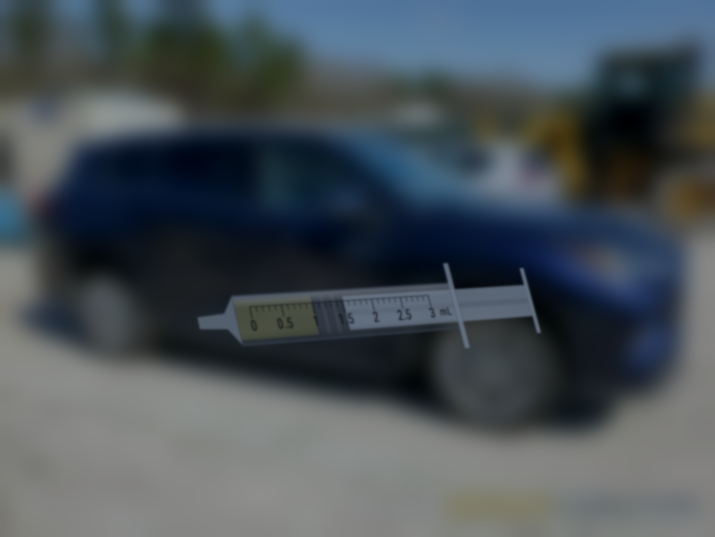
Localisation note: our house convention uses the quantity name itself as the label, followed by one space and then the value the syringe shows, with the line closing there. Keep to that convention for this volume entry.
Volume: 1 mL
